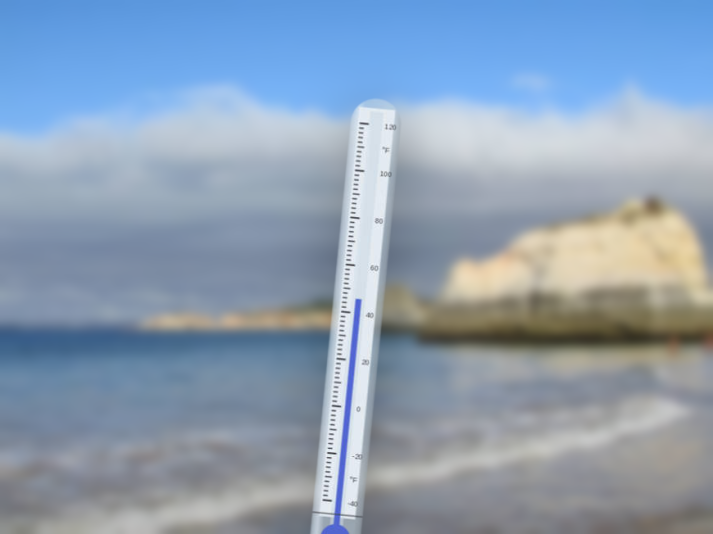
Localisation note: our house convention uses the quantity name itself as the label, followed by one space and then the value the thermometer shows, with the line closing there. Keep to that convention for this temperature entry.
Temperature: 46 °F
